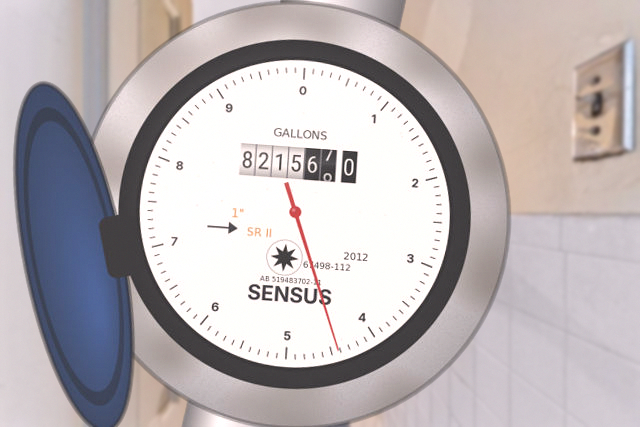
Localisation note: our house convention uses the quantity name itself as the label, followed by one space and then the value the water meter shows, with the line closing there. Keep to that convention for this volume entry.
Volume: 8215674.4 gal
